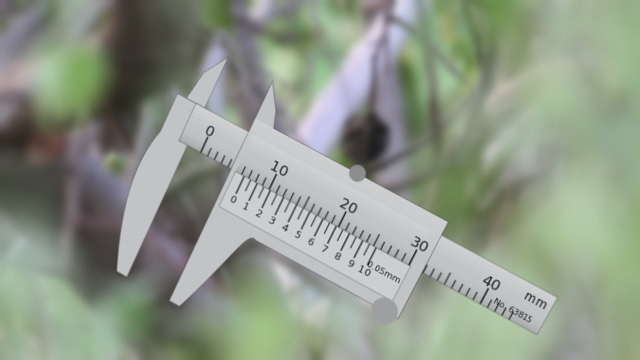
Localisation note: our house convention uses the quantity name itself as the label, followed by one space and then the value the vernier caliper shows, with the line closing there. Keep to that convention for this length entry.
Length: 6.4 mm
